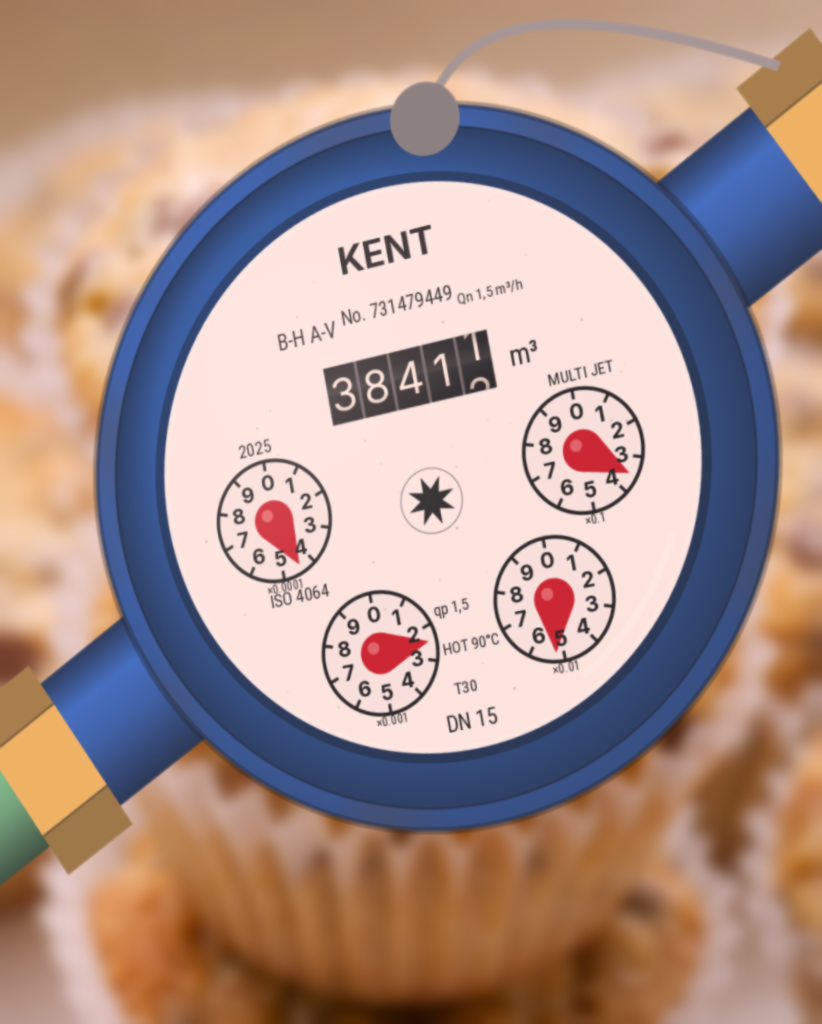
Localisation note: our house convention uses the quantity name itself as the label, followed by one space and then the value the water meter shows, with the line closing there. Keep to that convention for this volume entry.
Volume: 38411.3524 m³
